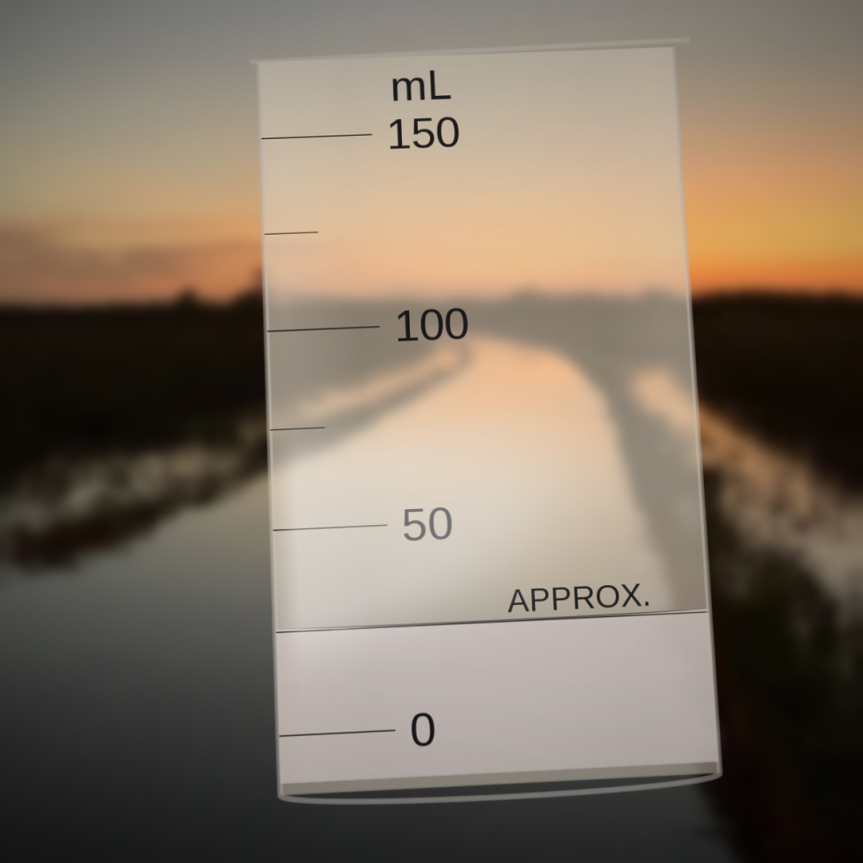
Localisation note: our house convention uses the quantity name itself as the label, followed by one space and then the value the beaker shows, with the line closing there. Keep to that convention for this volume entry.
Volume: 25 mL
